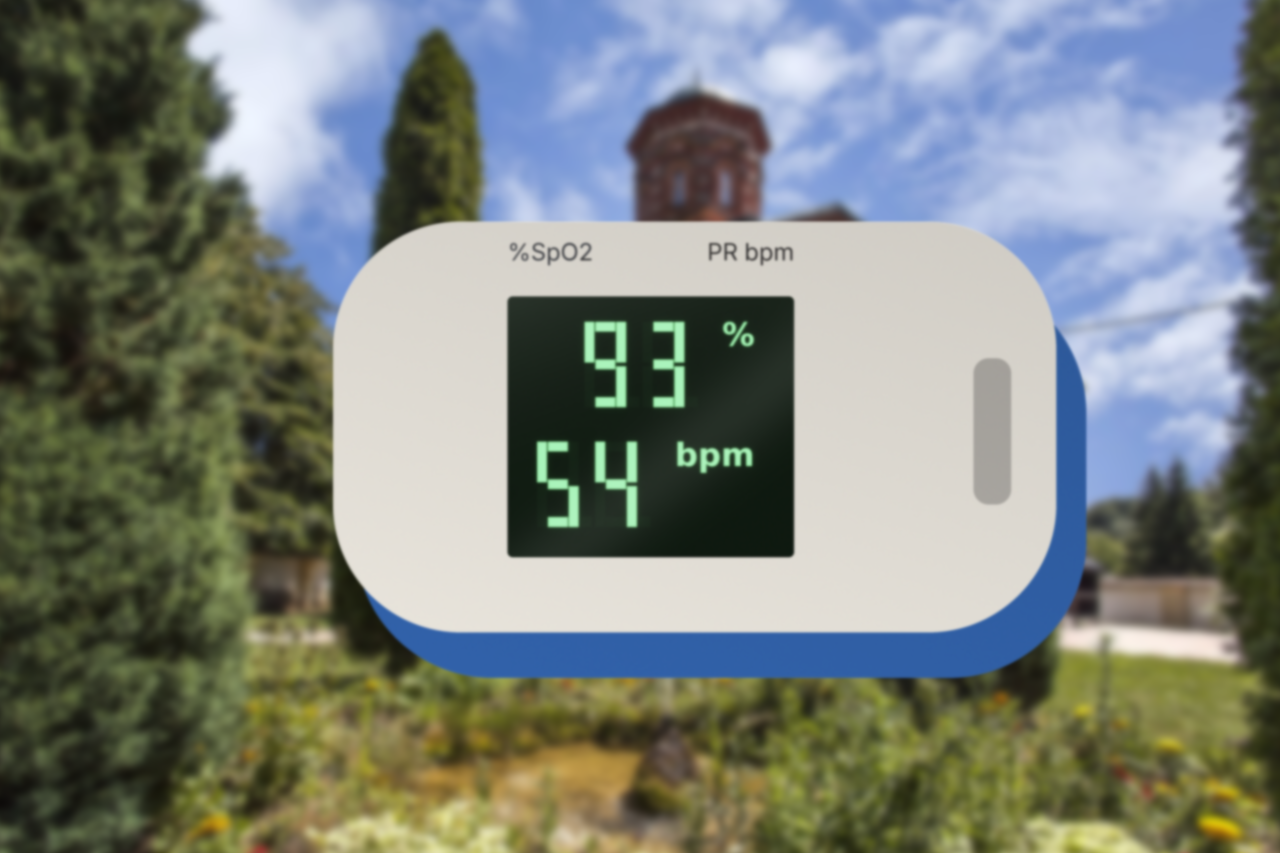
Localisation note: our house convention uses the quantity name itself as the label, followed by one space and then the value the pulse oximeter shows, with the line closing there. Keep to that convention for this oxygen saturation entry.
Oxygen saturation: 93 %
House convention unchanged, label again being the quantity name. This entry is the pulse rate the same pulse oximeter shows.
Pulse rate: 54 bpm
